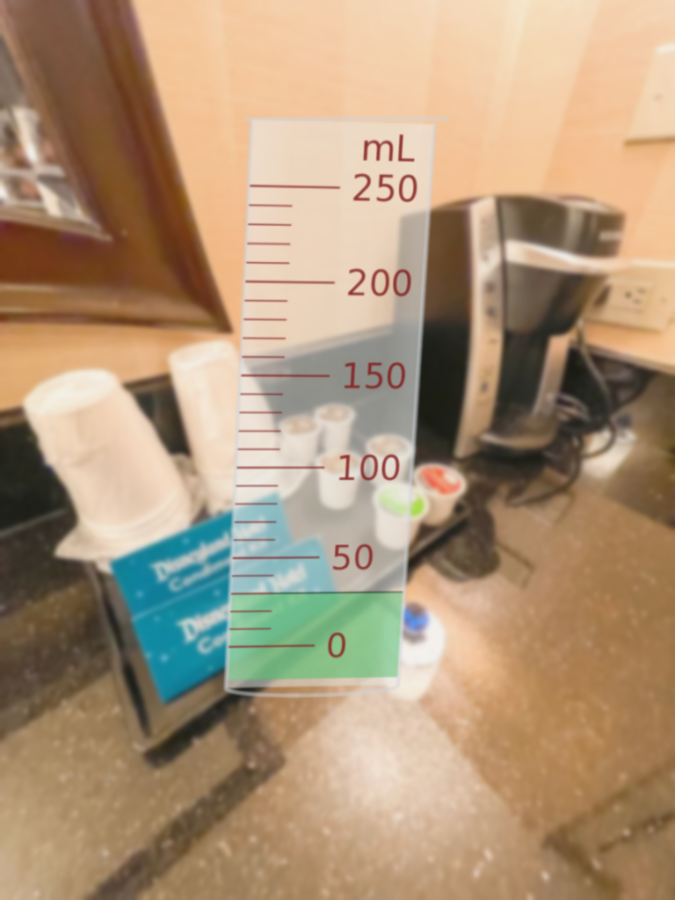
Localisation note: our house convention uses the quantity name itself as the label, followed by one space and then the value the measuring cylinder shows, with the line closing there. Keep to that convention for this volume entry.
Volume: 30 mL
